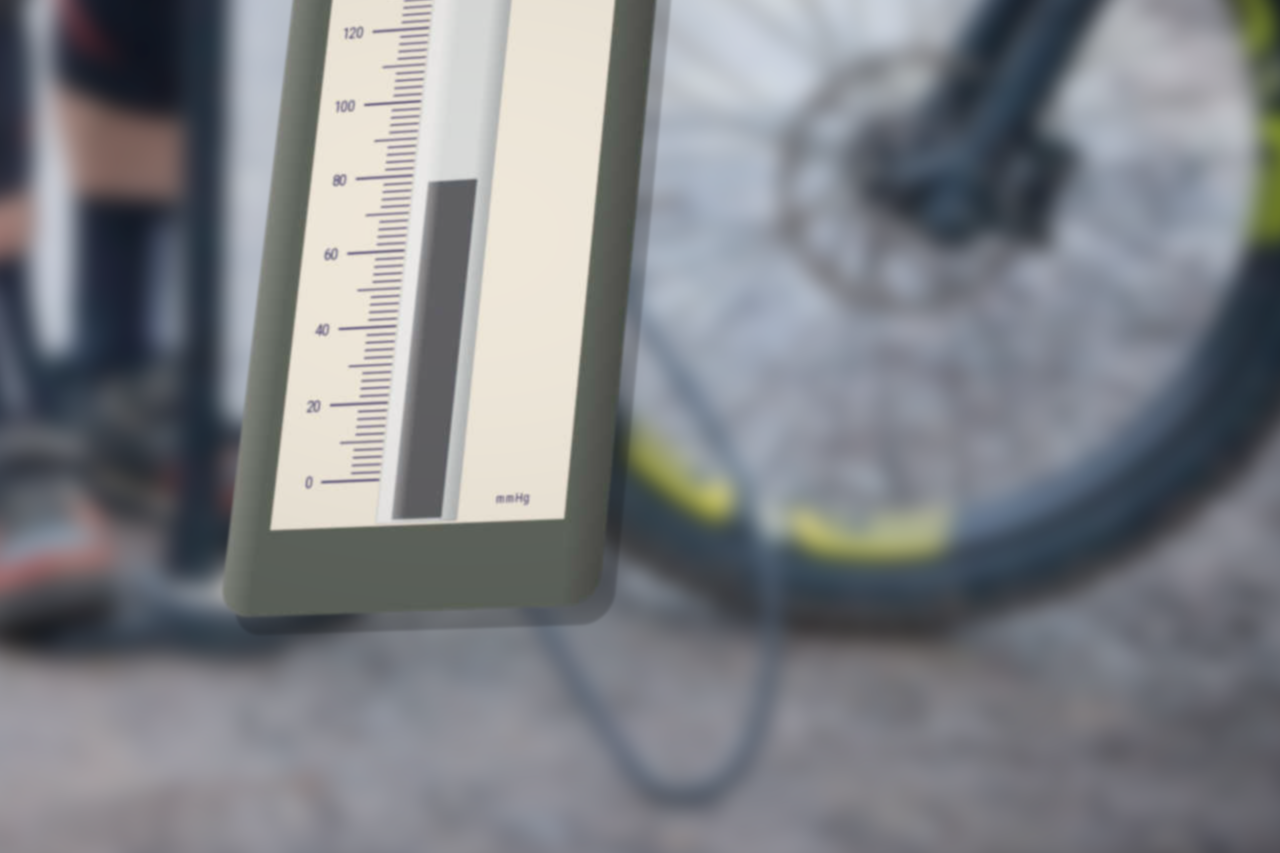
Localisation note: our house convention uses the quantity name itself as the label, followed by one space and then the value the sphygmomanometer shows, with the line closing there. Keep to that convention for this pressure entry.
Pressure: 78 mmHg
